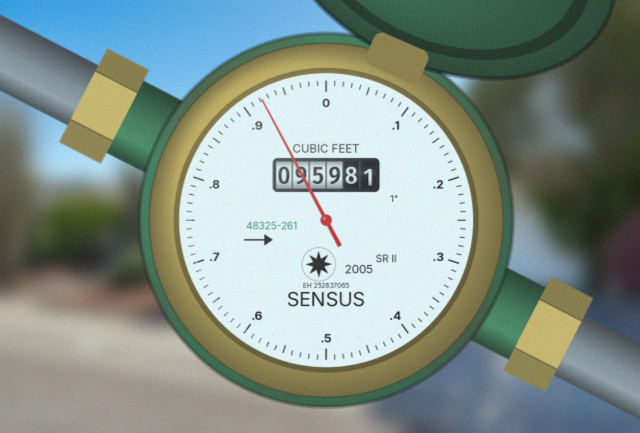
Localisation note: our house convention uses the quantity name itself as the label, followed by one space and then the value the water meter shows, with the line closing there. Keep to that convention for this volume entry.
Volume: 95980.92 ft³
